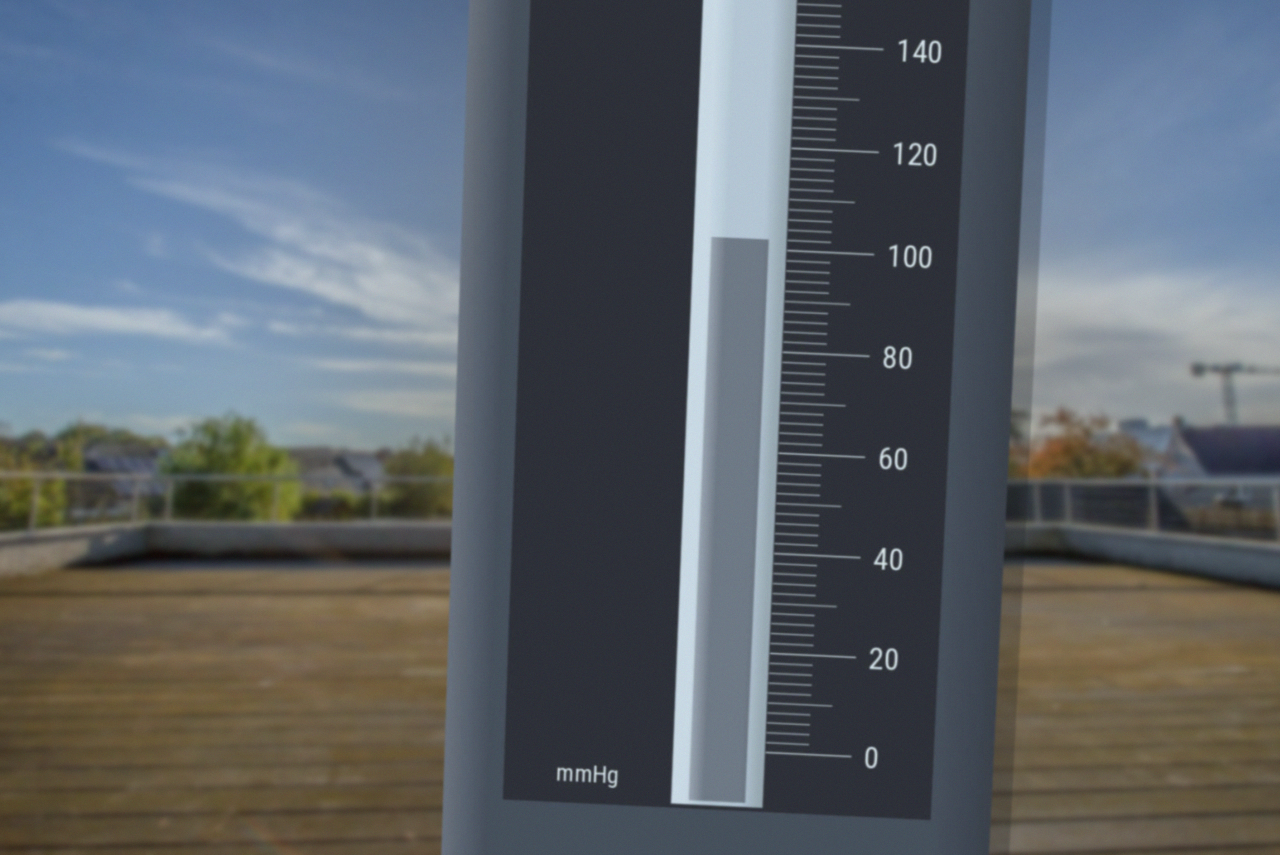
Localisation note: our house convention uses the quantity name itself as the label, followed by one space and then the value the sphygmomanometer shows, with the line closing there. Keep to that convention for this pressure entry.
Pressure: 102 mmHg
